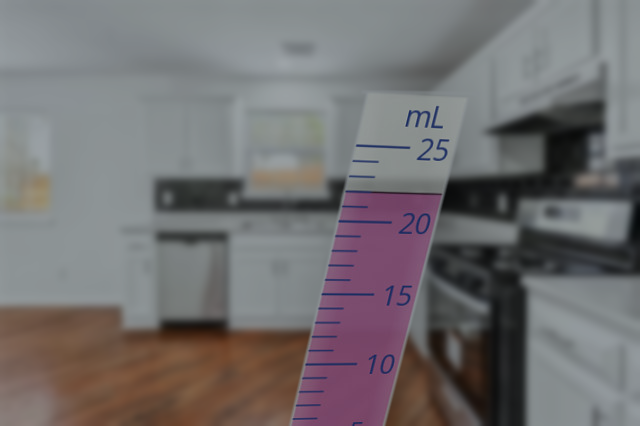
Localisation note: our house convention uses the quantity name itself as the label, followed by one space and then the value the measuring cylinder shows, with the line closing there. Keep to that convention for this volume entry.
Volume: 22 mL
